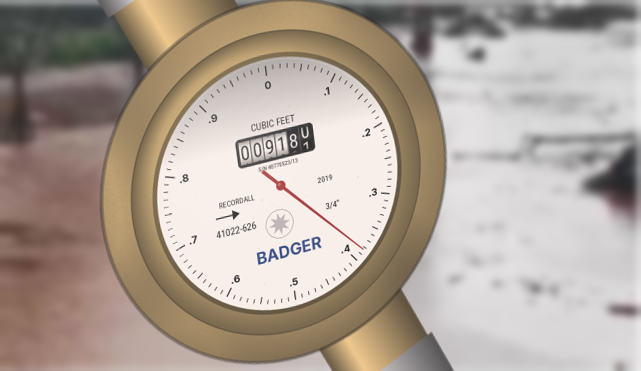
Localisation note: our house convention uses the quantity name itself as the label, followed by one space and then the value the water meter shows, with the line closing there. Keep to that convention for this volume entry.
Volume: 9180.38 ft³
